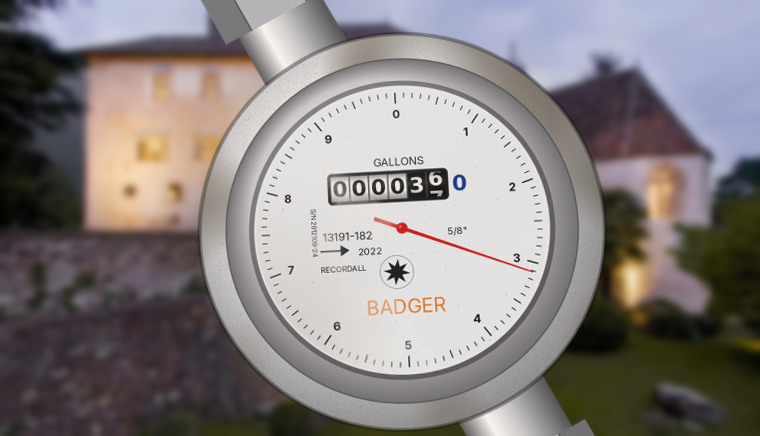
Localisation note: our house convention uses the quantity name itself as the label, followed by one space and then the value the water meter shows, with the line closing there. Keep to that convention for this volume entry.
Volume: 363.1 gal
